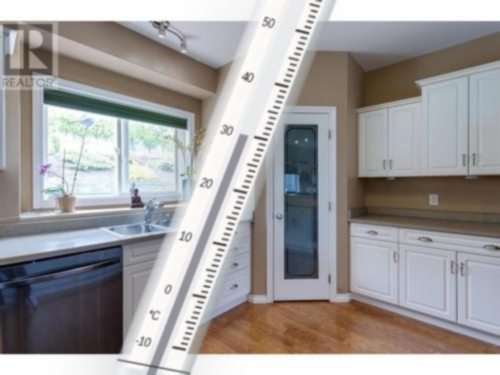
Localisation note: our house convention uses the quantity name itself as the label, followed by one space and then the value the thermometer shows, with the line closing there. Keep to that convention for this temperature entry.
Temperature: 30 °C
